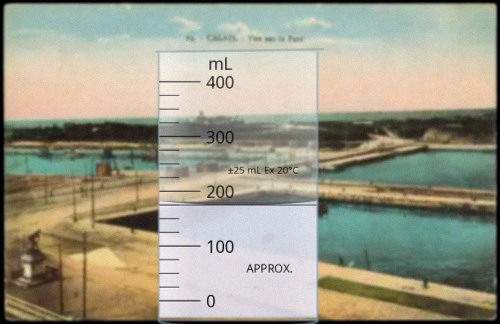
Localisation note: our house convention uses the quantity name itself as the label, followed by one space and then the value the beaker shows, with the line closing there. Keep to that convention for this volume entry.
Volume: 175 mL
